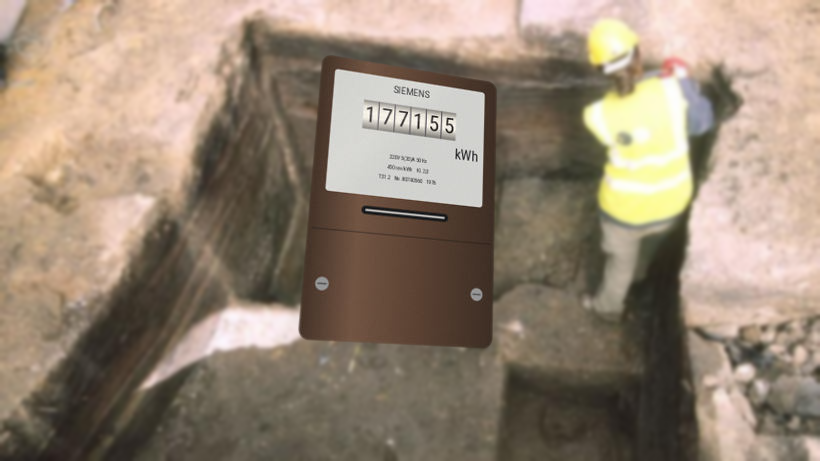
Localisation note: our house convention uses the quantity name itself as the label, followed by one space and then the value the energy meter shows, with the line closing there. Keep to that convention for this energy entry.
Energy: 177155 kWh
